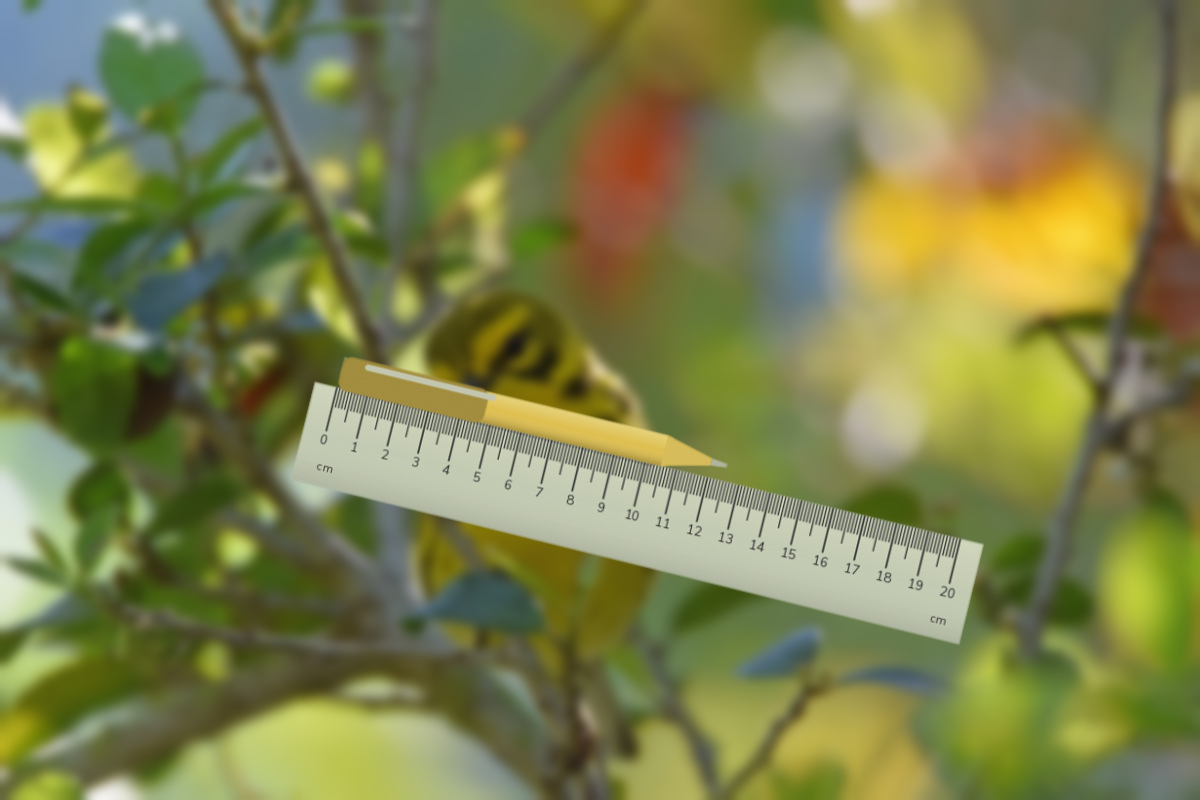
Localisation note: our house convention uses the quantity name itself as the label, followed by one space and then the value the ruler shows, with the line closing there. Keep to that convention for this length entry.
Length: 12.5 cm
